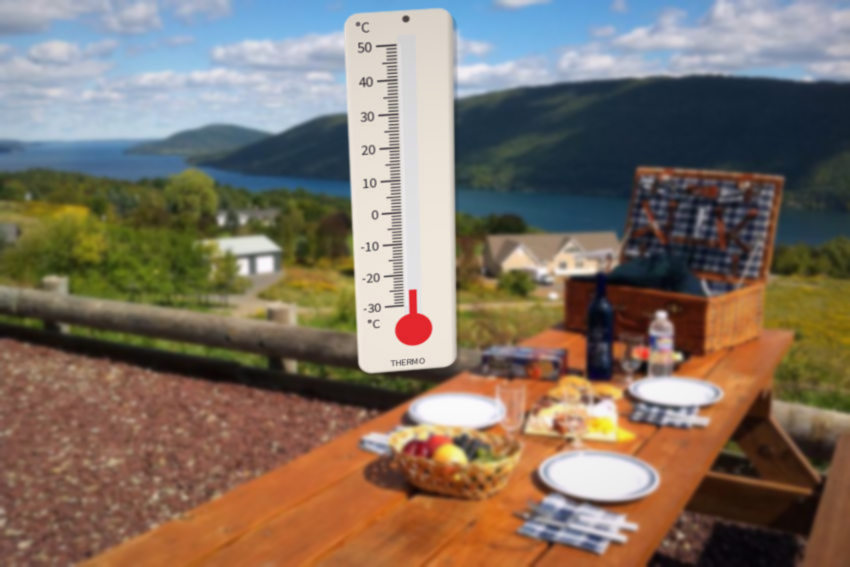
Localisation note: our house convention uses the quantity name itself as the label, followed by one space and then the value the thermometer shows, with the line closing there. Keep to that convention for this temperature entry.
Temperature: -25 °C
